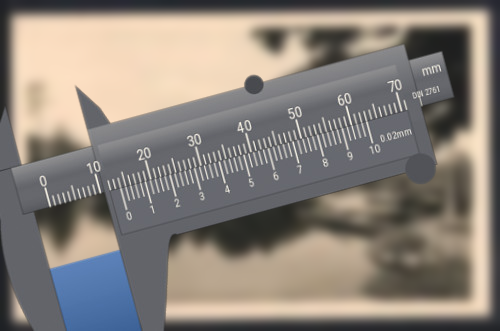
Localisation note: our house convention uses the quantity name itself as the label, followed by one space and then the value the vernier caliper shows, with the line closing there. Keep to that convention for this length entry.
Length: 14.0 mm
